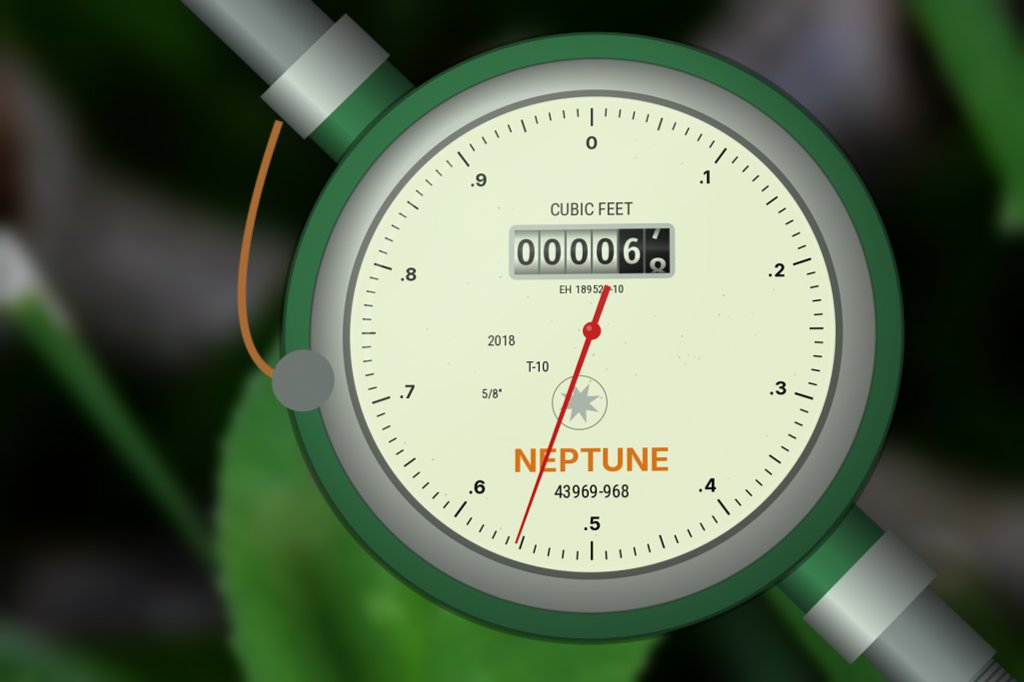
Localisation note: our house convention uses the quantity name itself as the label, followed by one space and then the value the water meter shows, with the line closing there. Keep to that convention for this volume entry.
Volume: 67.55 ft³
